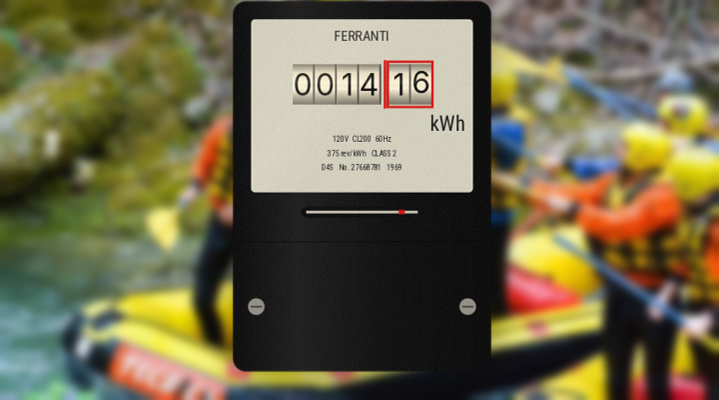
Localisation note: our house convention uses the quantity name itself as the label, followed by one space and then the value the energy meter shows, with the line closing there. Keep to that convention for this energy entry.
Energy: 14.16 kWh
